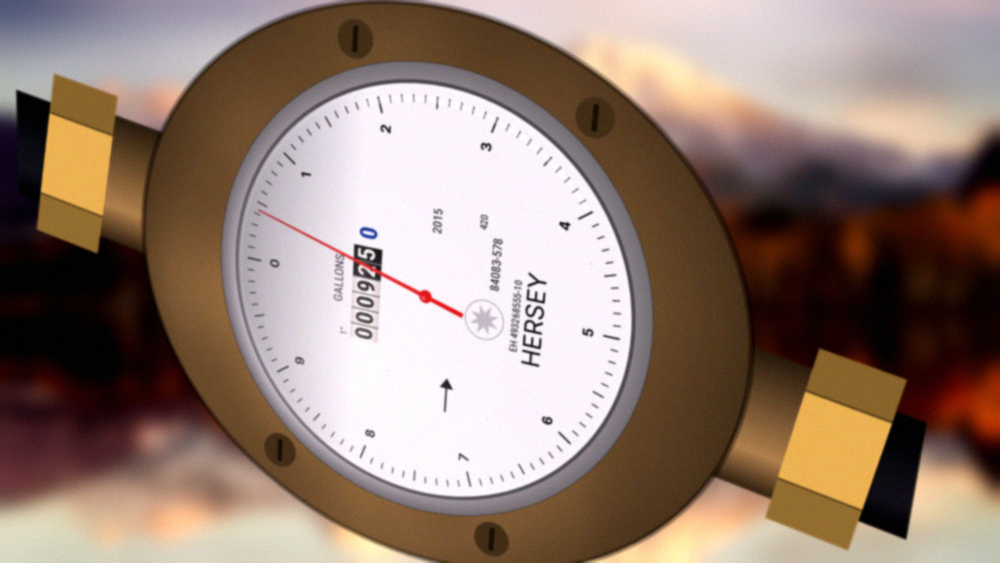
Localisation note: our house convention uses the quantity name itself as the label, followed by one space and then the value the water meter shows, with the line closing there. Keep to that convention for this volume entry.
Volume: 9250.4 gal
